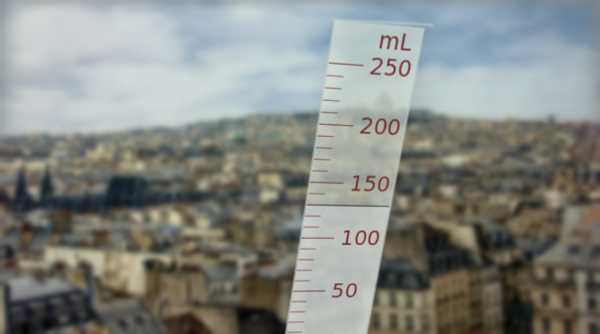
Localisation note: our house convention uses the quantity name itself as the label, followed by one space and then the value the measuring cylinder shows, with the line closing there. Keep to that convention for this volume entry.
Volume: 130 mL
